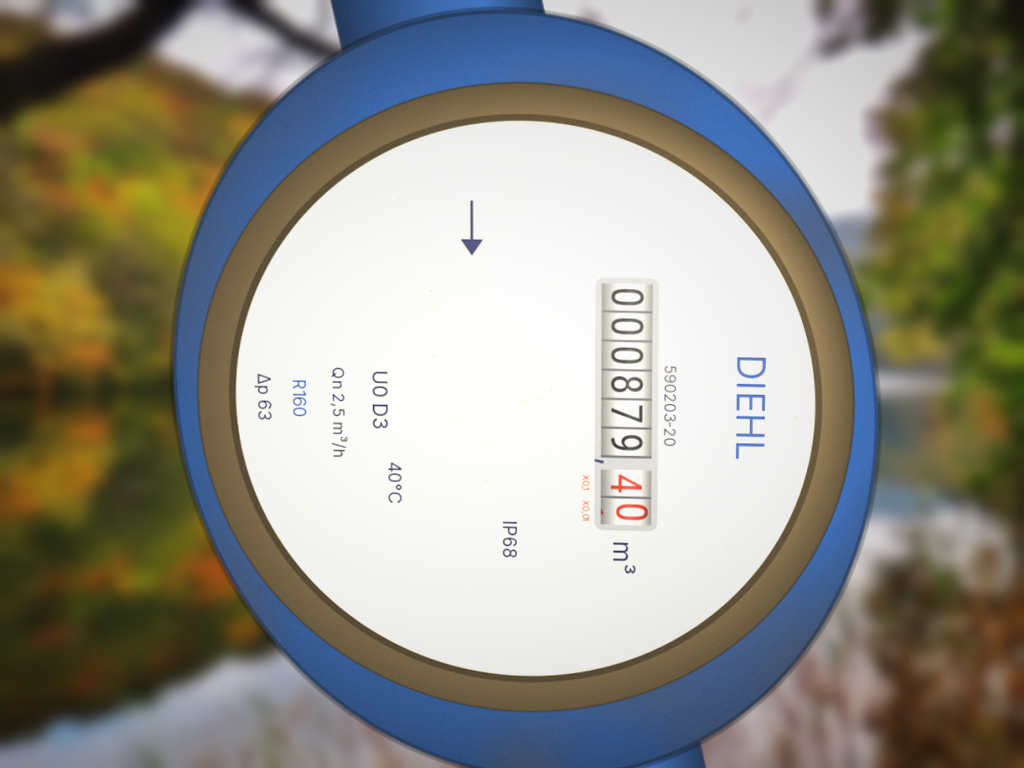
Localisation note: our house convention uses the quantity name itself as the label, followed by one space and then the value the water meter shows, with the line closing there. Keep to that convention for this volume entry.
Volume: 879.40 m³
